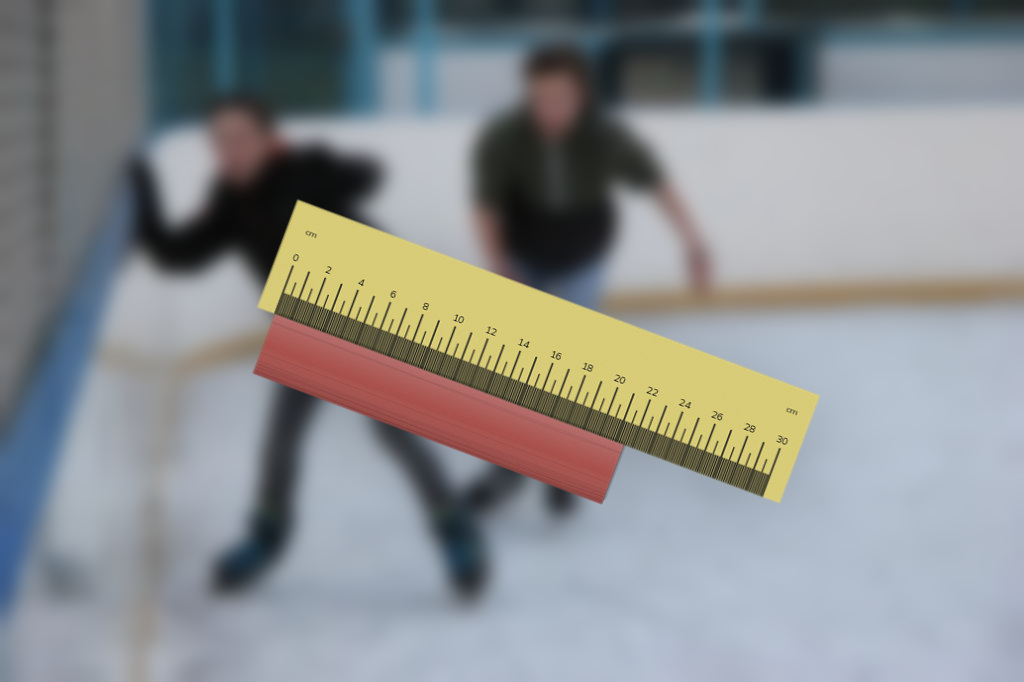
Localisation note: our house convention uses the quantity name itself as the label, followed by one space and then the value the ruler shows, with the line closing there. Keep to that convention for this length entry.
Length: 21.5 cm
